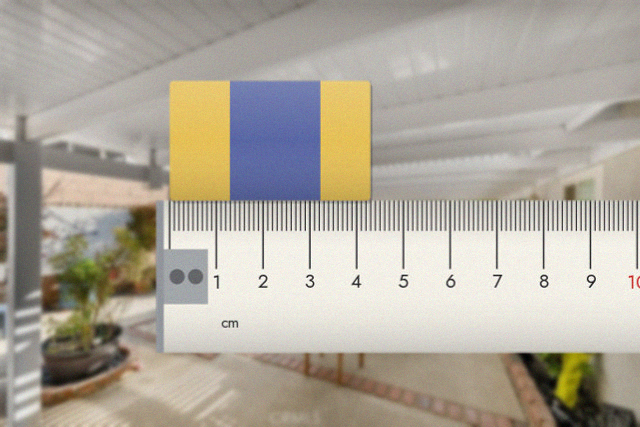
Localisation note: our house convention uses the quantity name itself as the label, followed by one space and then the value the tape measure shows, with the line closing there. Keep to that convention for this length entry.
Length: 4.3 cm
